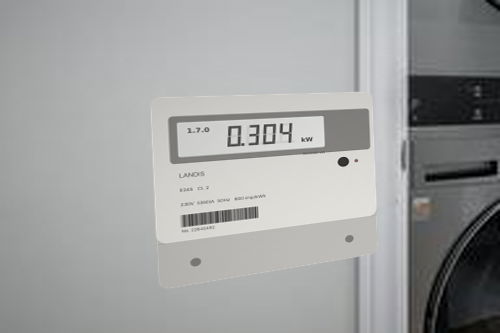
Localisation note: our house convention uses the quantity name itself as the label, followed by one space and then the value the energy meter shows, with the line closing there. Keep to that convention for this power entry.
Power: 0.304 kW
